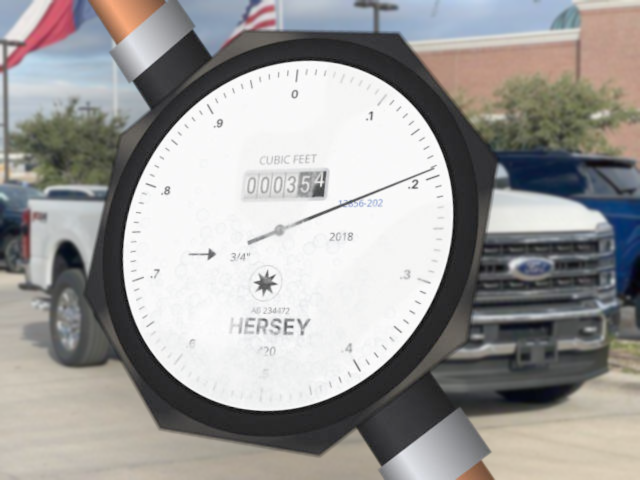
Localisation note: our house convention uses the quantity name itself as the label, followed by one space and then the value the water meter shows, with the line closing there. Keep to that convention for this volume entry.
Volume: 354.19 ft³
